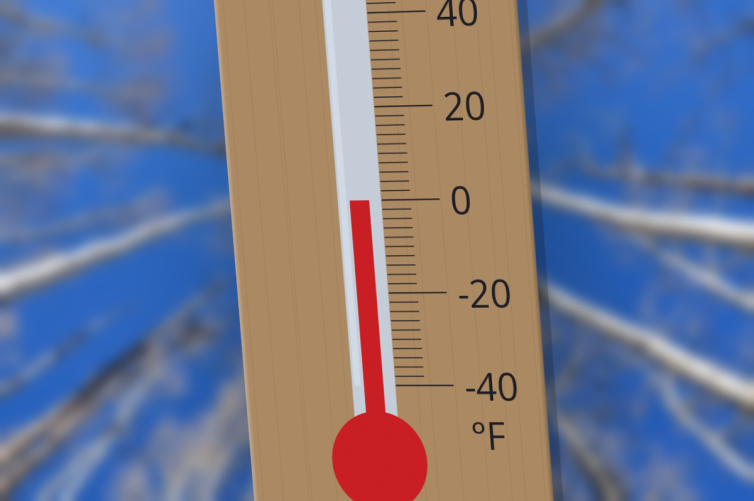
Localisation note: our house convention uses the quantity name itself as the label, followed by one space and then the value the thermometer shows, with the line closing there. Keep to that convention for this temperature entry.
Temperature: 0 °F
